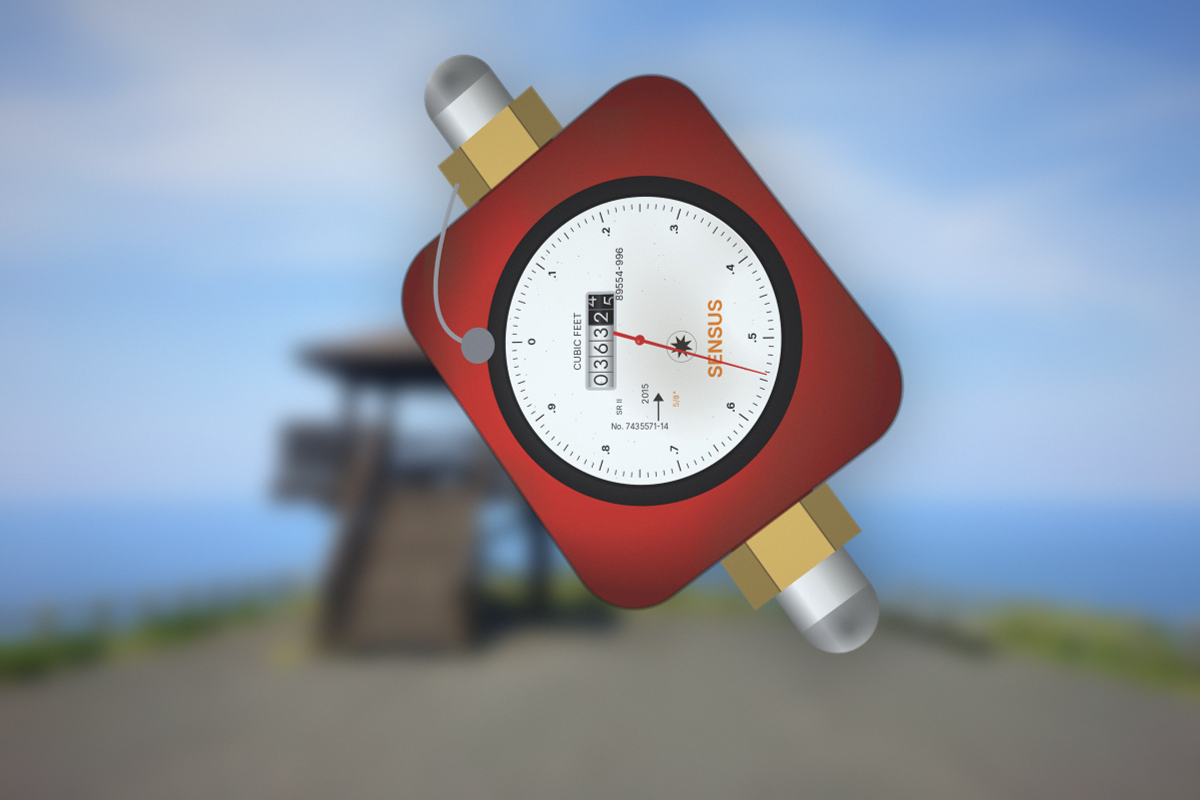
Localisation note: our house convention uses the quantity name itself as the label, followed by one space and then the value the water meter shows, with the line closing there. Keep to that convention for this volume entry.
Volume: 36324.54 ft³
